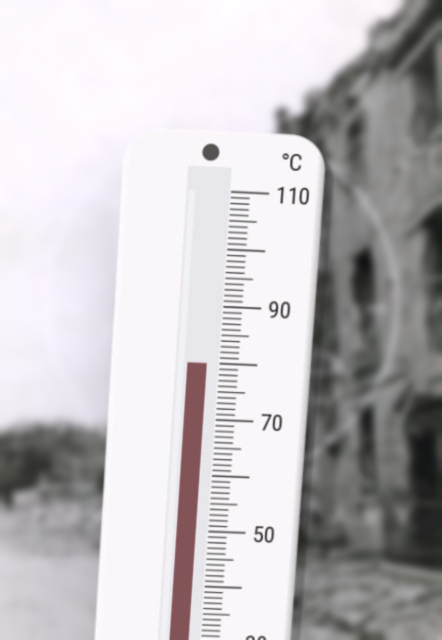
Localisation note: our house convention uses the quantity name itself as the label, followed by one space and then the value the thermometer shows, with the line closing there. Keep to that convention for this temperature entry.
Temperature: 80 °C
